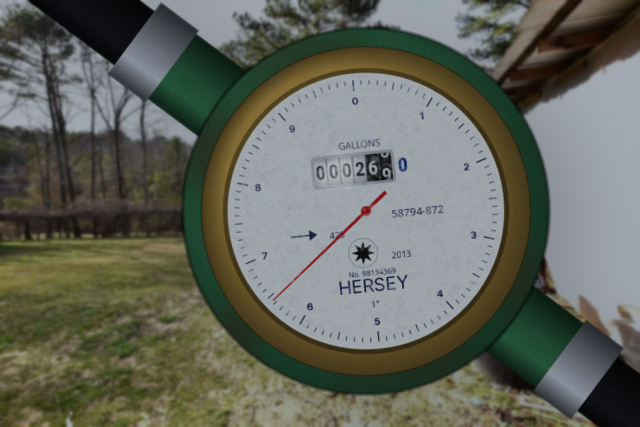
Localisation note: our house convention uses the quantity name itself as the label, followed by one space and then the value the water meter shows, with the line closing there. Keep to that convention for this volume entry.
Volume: 2686.4 gal
